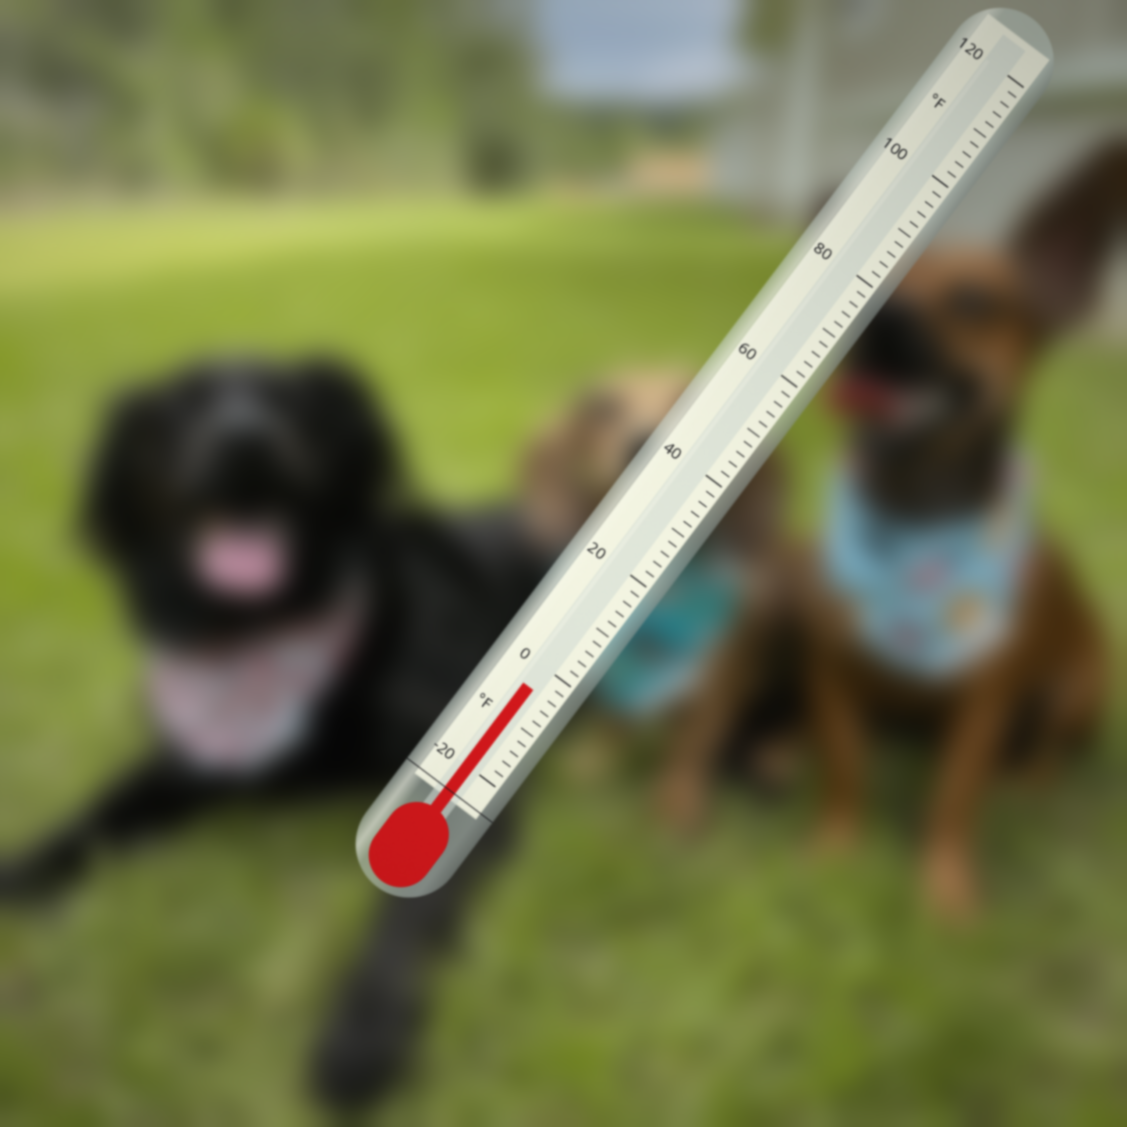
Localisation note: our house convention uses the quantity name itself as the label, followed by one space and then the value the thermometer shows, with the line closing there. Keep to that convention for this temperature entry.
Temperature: -4 °F
